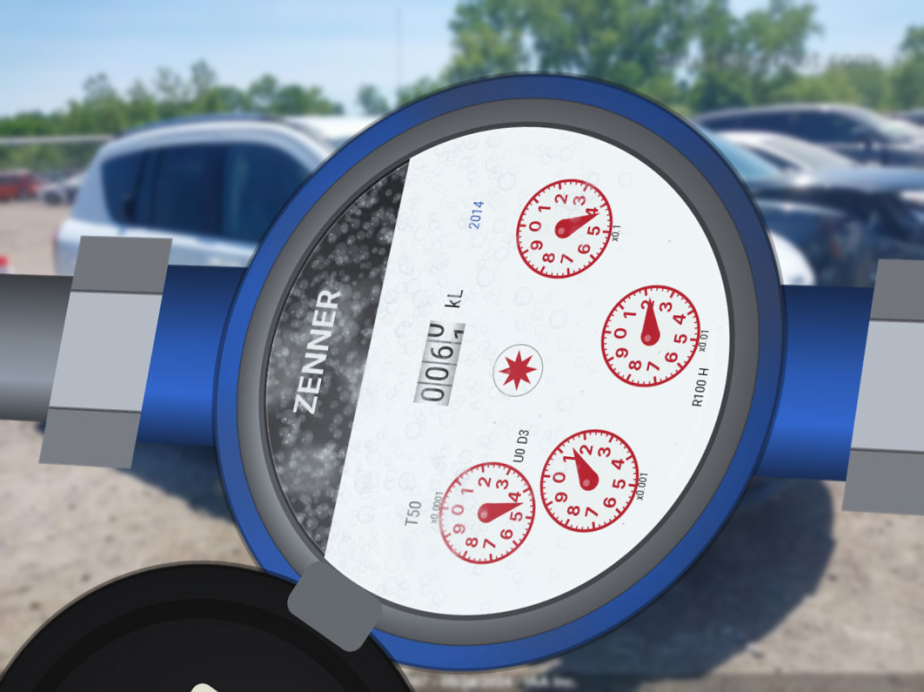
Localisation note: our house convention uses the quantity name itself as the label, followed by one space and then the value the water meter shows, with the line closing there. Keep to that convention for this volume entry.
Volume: 60.4214 kL
